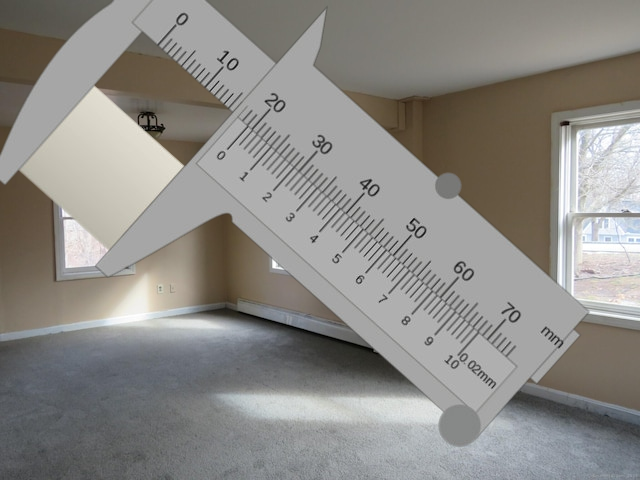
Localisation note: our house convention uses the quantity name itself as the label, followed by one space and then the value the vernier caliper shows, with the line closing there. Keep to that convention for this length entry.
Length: 19.2 mm
